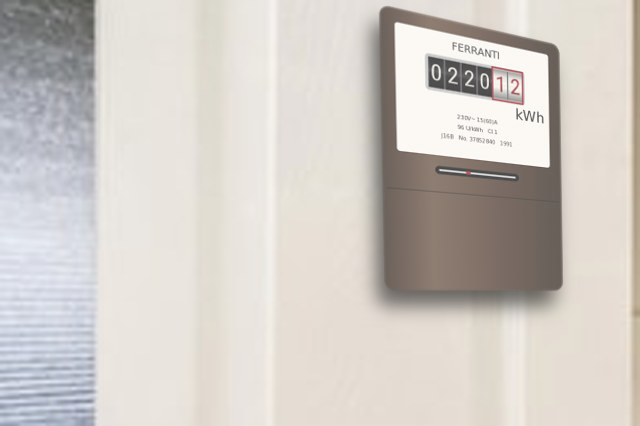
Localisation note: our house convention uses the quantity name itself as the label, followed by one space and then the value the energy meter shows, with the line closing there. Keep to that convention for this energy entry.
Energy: 220.12 kWh
